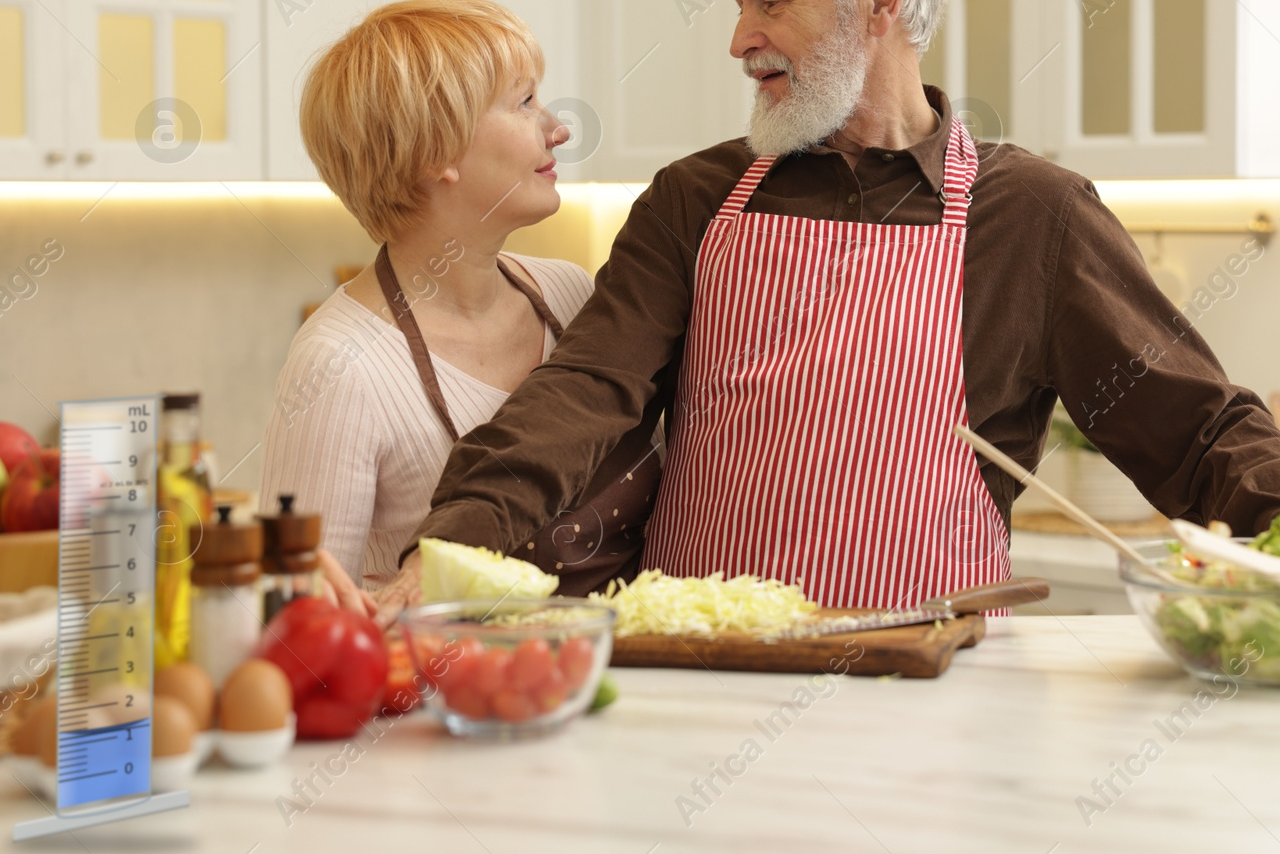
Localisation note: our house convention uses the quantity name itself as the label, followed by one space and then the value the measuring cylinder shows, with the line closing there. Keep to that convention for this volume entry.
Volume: 1.2 mL
